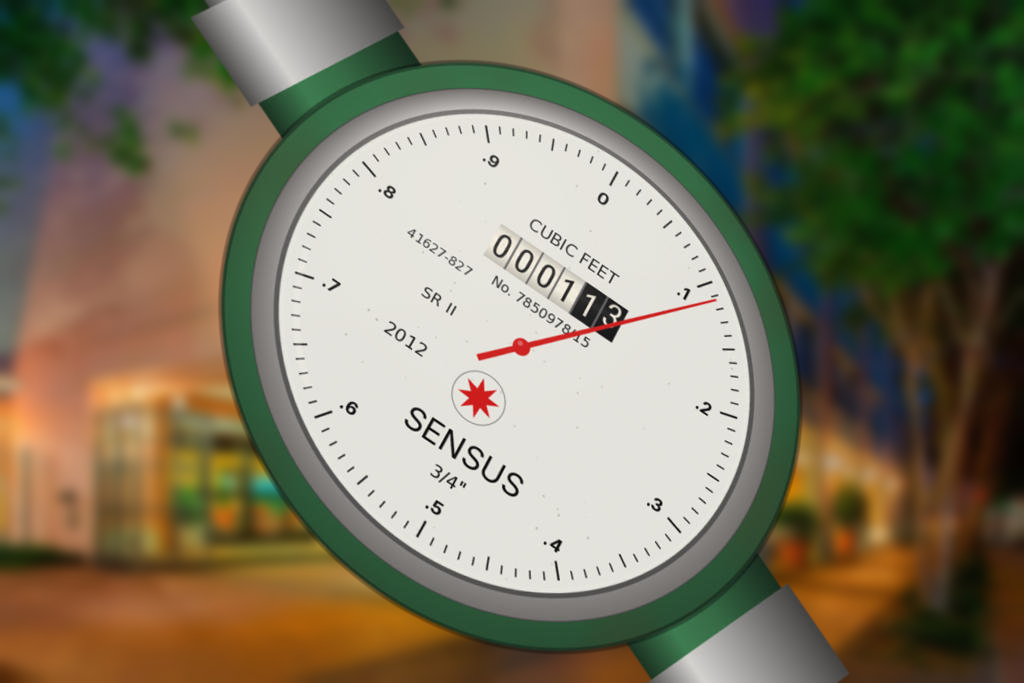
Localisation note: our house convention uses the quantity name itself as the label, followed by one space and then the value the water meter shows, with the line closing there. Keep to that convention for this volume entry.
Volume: 113.11 ft³
